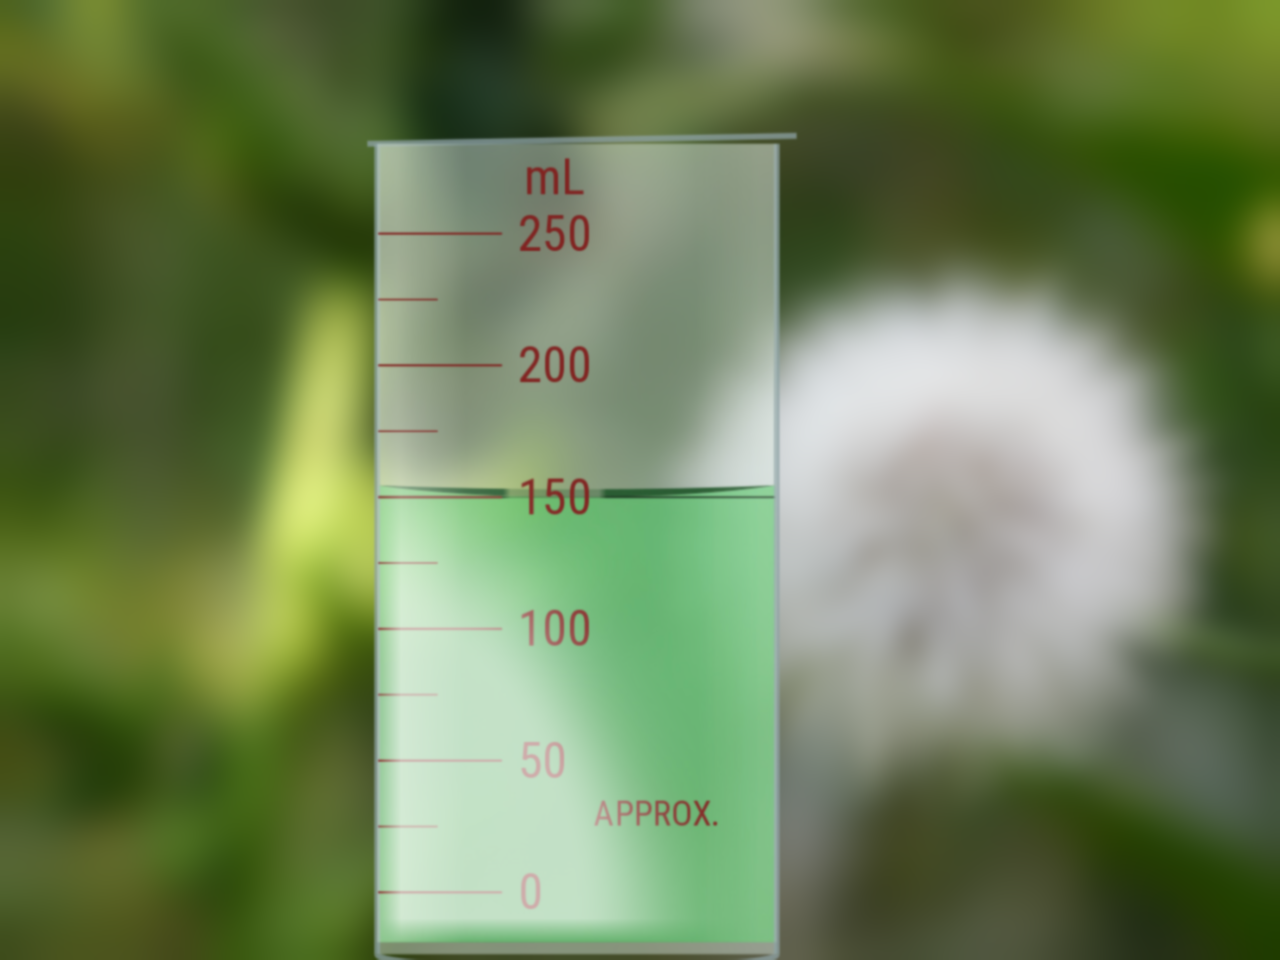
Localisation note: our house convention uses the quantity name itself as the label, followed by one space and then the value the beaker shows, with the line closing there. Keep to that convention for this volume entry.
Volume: 150 mL
